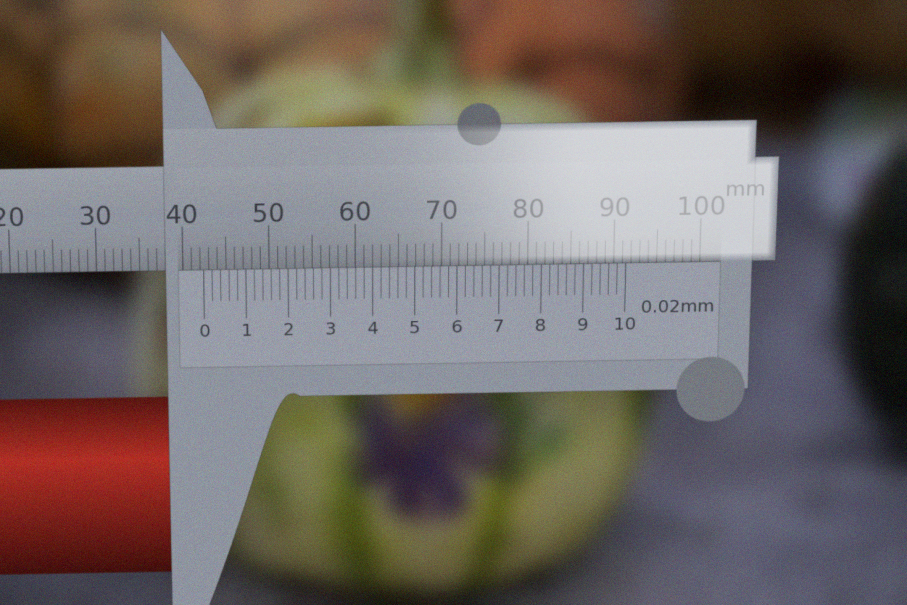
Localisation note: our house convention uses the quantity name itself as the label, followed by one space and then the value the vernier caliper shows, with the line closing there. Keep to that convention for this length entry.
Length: 42.4 mm
